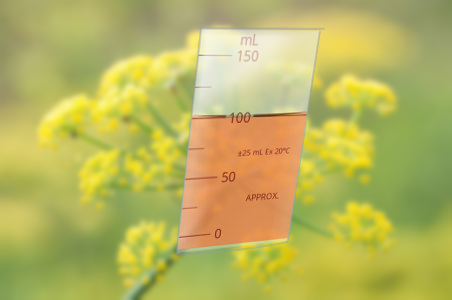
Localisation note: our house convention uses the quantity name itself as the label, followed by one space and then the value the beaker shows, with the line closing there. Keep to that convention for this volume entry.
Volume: 100 mL
